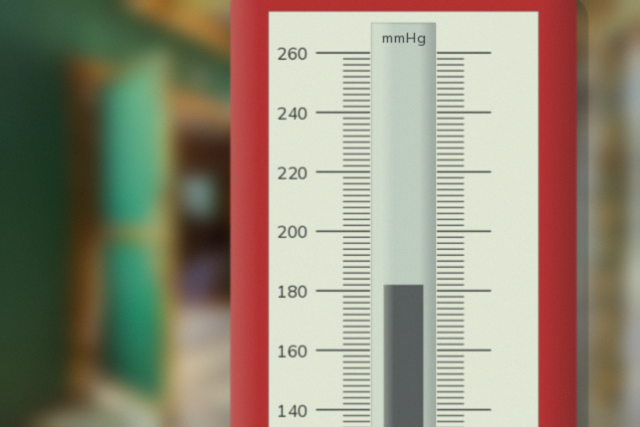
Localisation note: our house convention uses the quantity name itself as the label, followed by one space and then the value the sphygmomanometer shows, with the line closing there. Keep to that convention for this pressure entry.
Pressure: 182 mmHg
